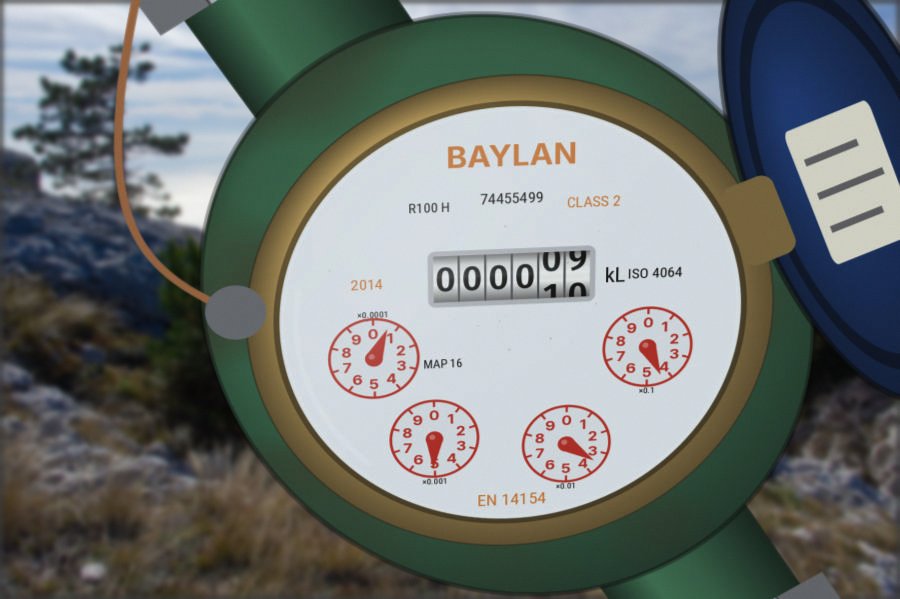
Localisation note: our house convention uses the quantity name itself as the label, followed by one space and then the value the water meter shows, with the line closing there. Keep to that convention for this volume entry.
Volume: 9.4350 kL
